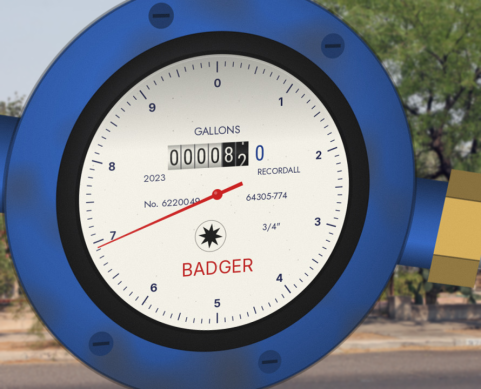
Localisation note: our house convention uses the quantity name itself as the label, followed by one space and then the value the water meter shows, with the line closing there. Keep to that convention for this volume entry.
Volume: 816.9 gal
